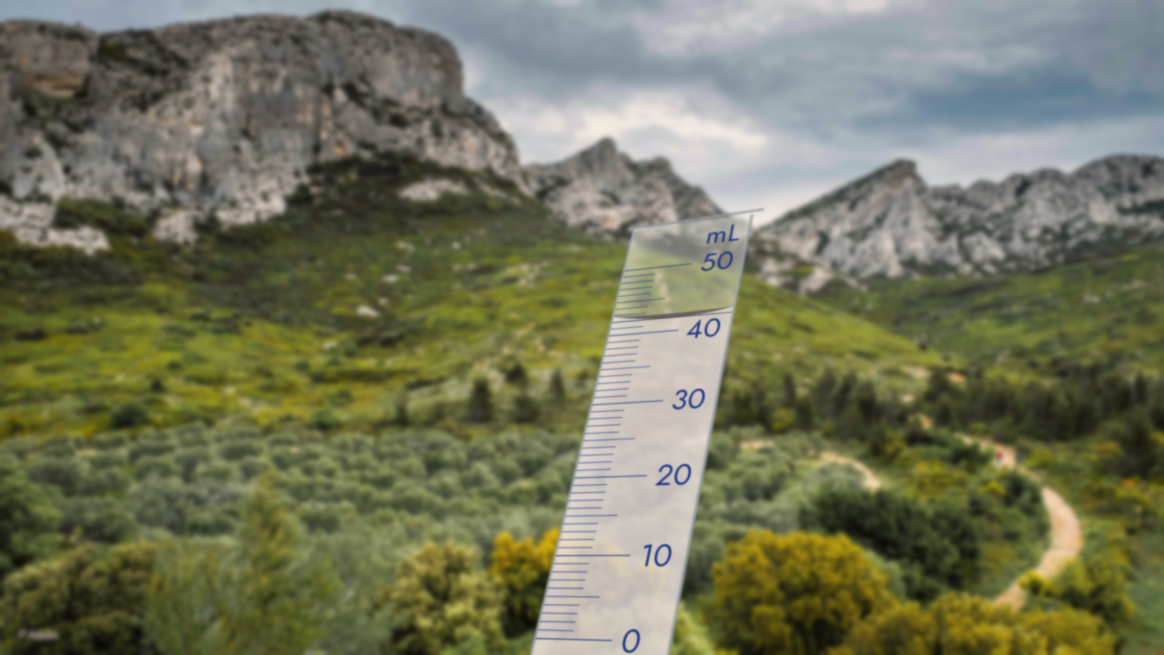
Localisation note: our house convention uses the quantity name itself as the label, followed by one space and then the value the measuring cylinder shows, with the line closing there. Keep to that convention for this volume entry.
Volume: 42 mL
